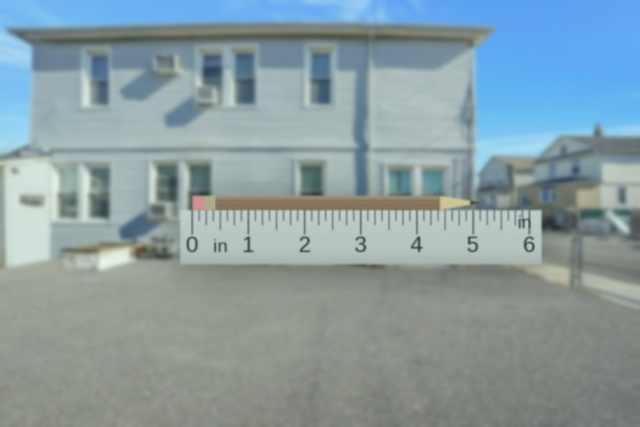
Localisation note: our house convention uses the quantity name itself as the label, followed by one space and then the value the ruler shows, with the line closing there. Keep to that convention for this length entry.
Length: 5.125 in
